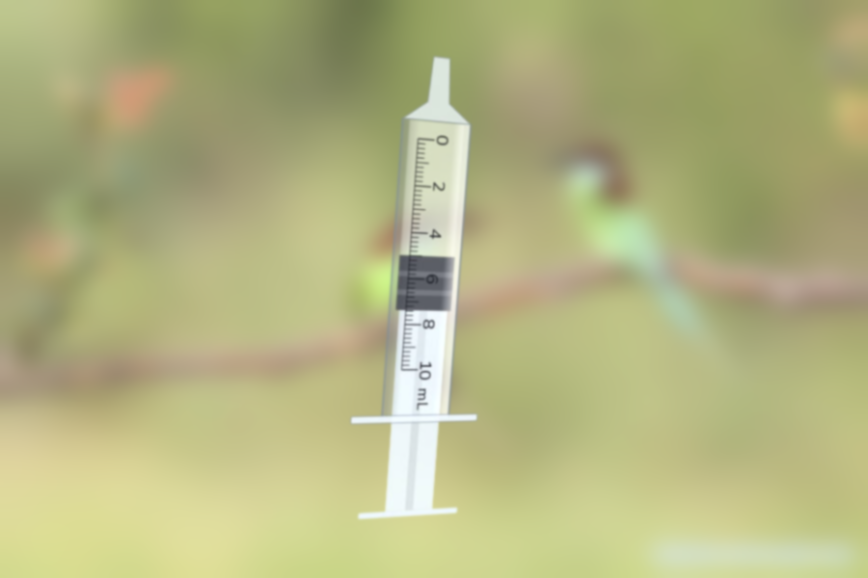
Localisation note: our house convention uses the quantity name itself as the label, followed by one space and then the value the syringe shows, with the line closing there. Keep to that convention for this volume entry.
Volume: 5 mL
